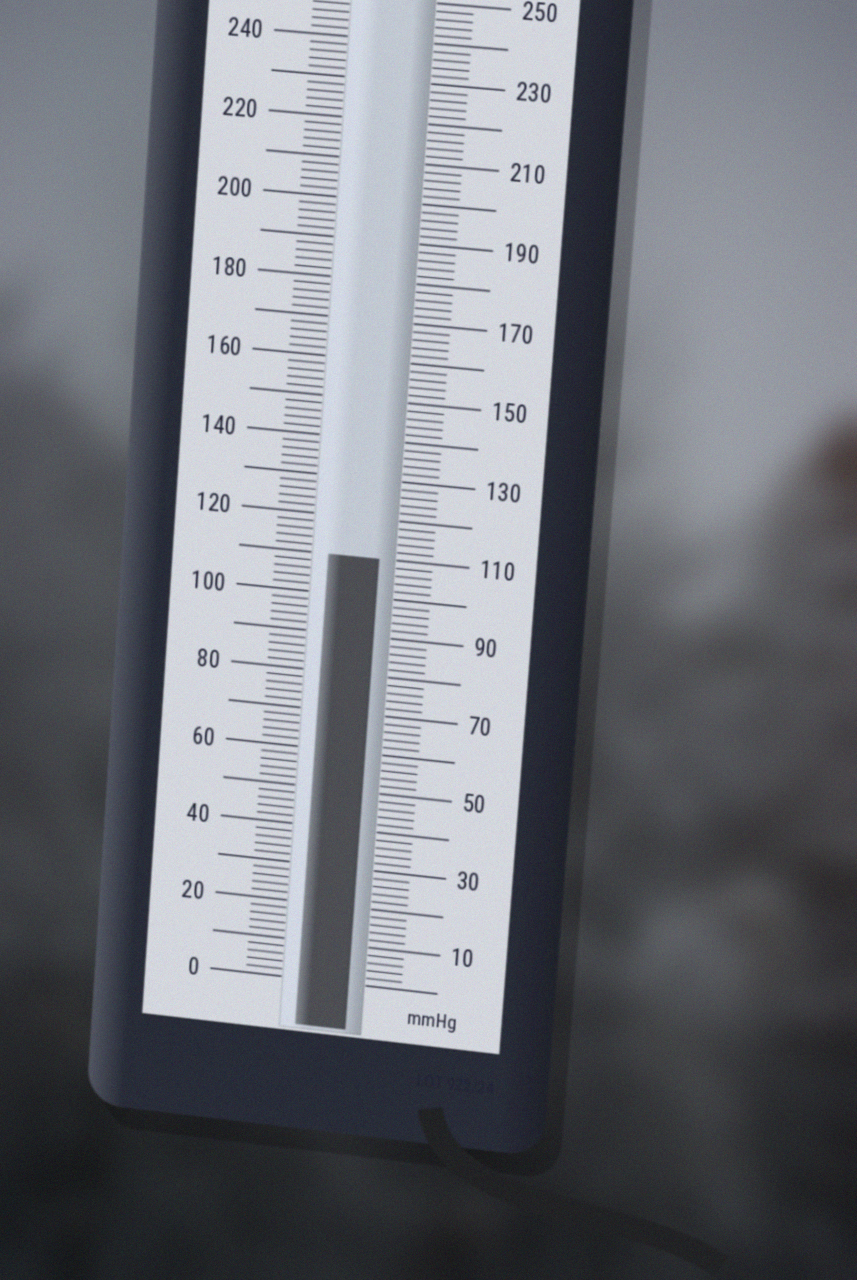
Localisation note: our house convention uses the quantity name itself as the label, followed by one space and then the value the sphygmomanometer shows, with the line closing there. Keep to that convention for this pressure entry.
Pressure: 110 mmHg
